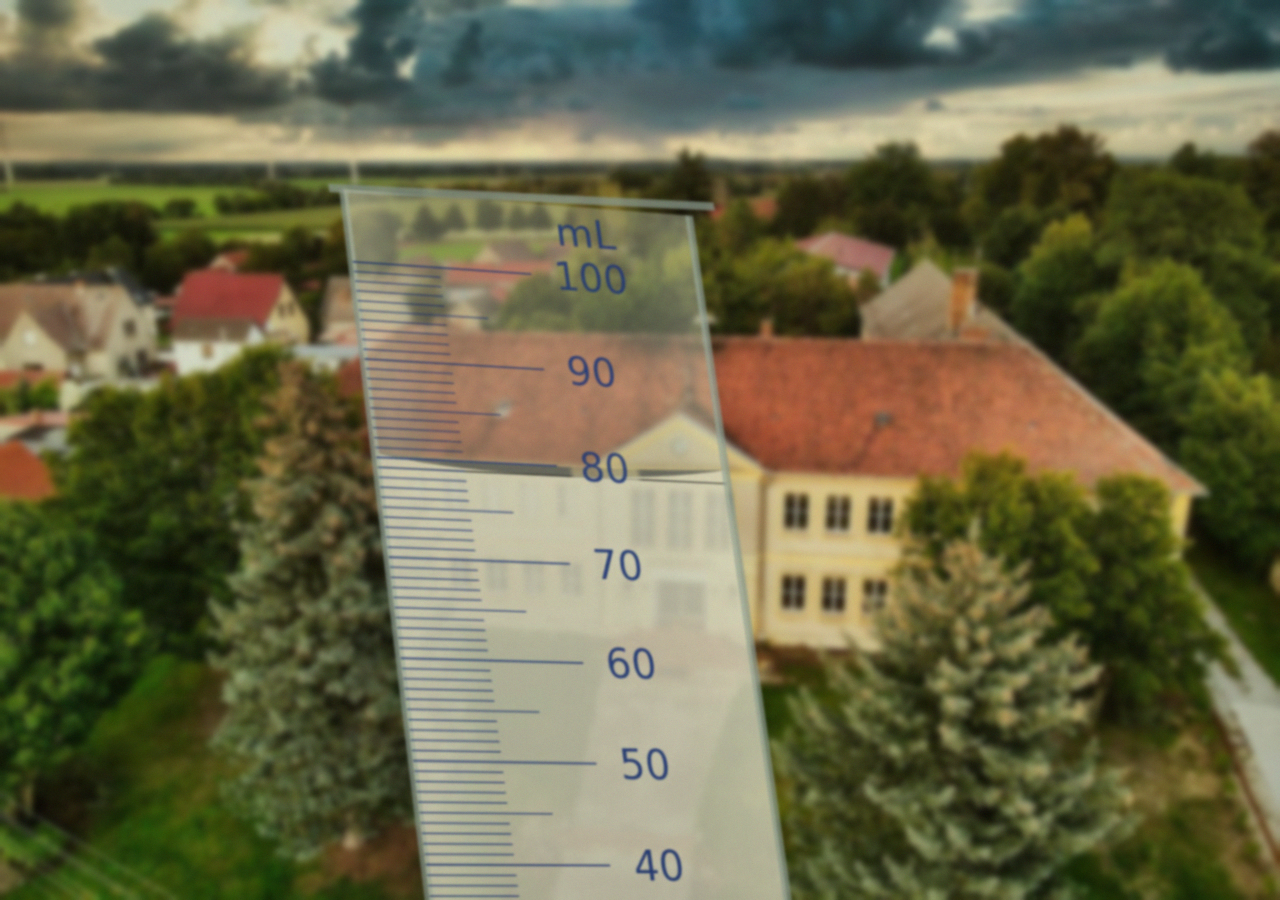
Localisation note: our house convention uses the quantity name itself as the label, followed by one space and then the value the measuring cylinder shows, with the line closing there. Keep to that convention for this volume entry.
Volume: 79 mL
